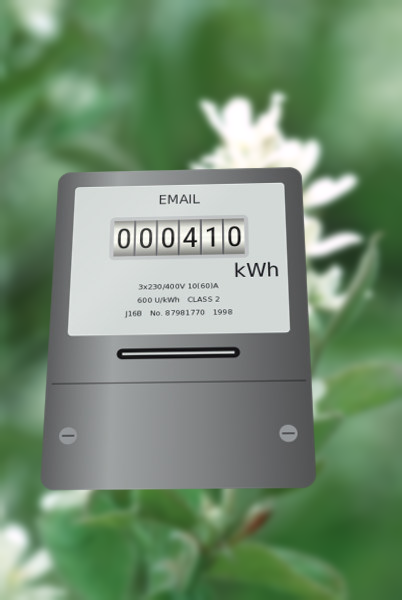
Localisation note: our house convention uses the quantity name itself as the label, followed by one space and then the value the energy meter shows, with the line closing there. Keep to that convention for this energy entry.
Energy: 410 kWh
